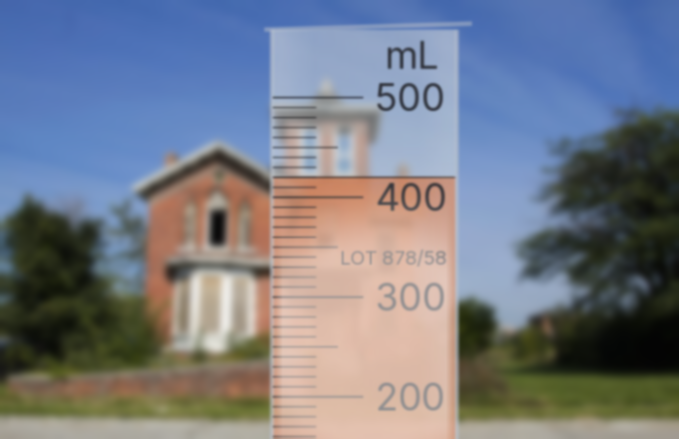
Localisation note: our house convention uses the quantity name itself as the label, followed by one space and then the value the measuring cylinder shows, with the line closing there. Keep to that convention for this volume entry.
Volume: 420 mL
